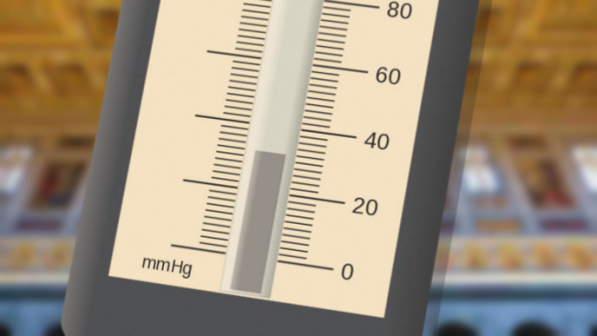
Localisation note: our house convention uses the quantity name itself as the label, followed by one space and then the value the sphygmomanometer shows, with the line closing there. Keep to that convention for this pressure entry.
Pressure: 32 mmHg
